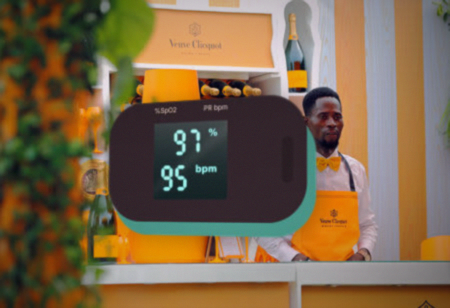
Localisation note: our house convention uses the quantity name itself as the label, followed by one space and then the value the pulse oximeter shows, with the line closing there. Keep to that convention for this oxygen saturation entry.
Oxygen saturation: 97 %
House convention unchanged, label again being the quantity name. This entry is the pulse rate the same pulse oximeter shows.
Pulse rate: 95 bpm
